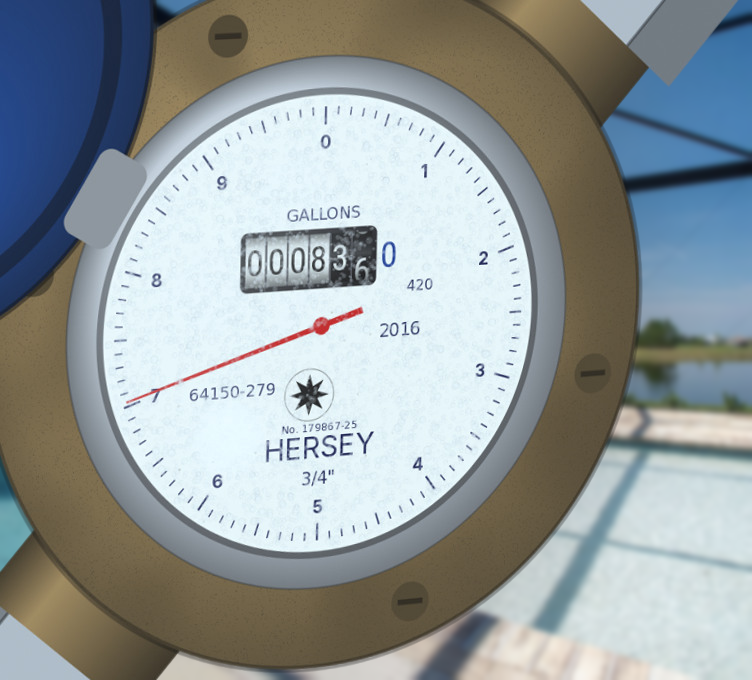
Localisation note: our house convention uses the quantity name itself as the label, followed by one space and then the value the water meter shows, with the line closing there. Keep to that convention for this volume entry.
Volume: 8357.0 gal
